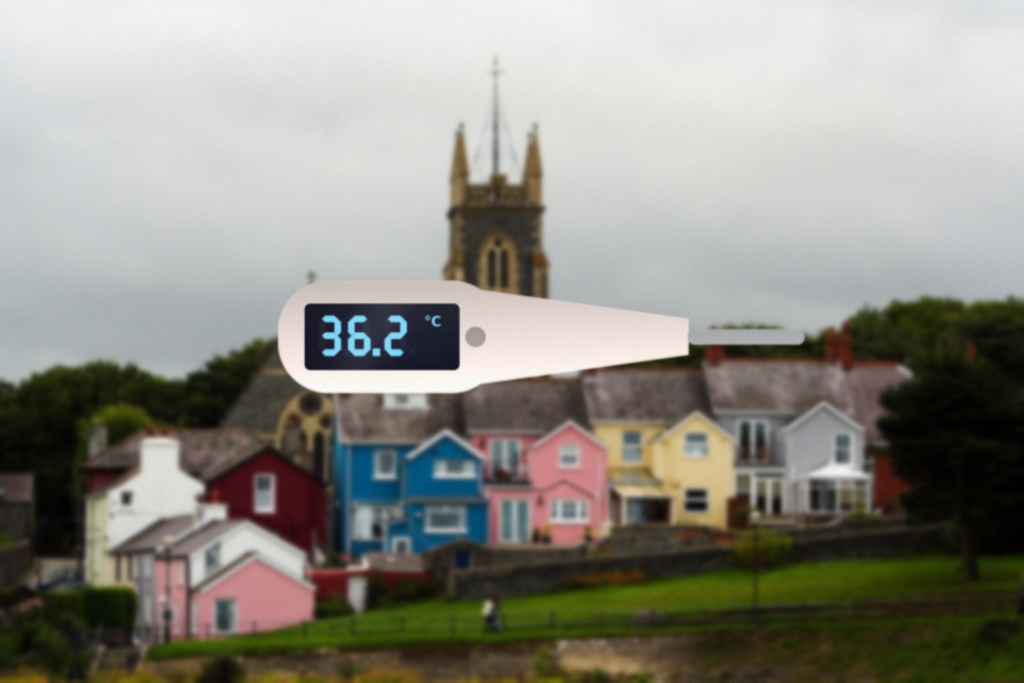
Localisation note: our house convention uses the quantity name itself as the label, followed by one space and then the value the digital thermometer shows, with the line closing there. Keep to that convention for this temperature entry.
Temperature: 36.2 °C
